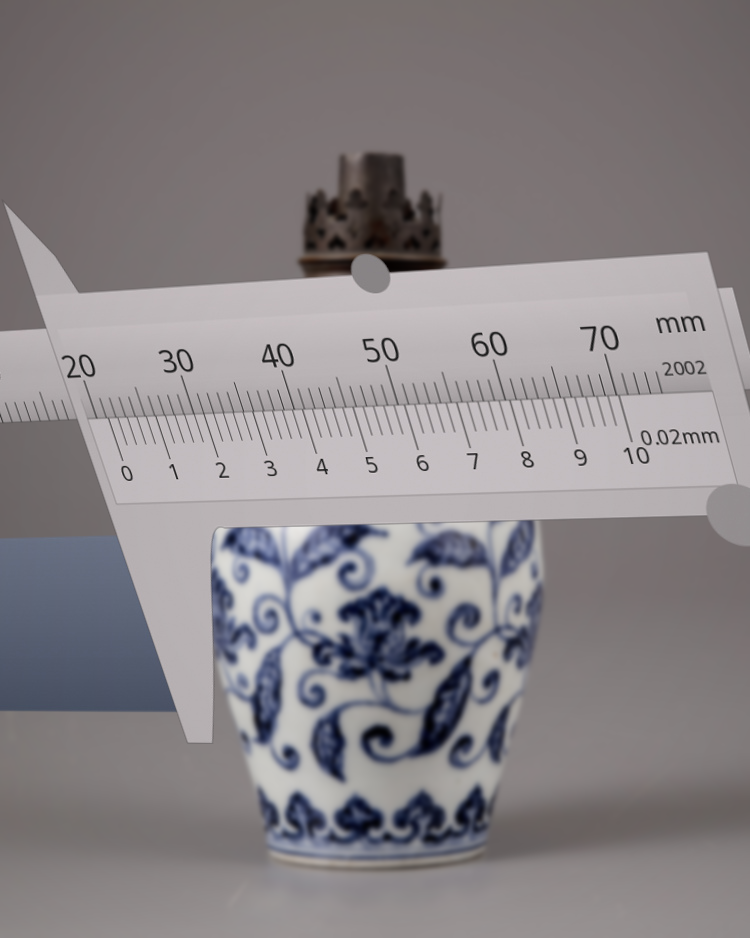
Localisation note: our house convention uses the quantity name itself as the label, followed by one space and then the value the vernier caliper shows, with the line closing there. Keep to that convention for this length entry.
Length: 21.2 mm
